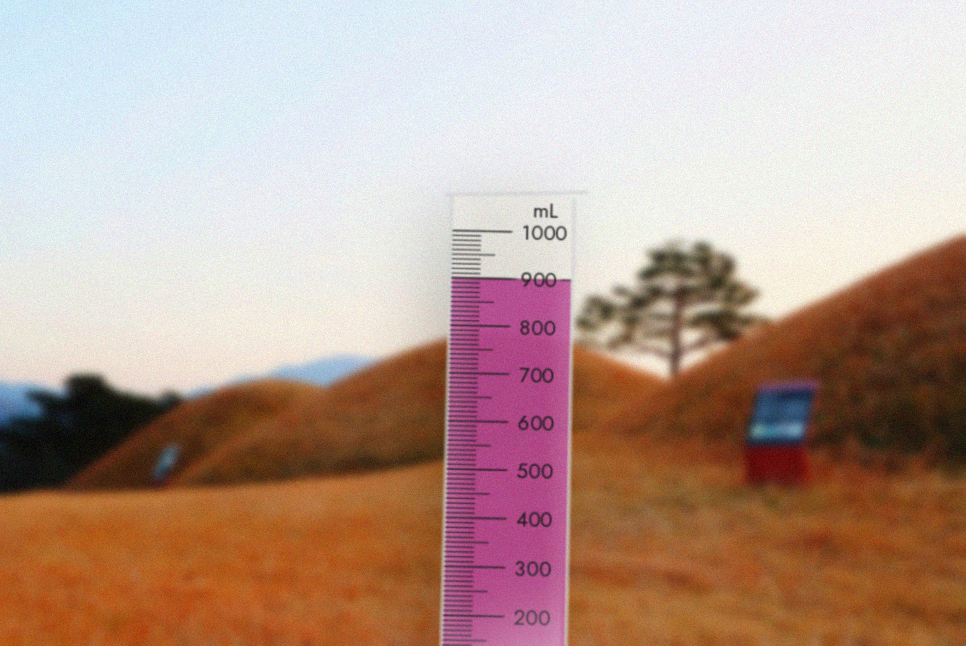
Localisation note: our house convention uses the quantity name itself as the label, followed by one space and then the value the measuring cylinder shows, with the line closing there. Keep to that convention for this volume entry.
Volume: 900 mL
